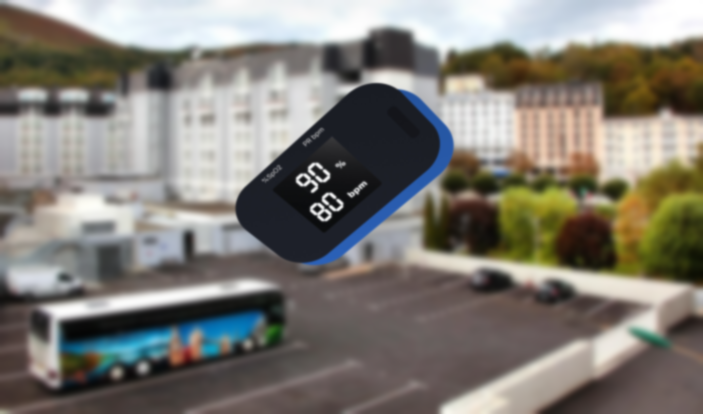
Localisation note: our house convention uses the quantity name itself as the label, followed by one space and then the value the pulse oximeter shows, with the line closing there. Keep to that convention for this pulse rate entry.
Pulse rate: 80 bpm
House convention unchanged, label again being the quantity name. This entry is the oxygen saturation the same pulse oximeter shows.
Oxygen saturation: 90 %
